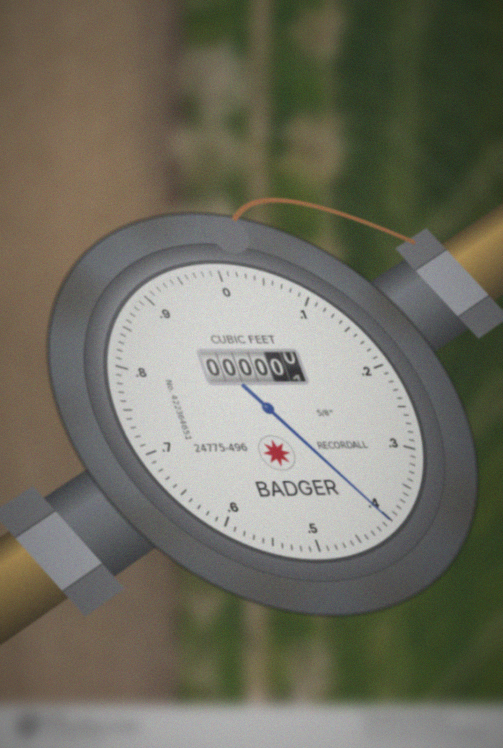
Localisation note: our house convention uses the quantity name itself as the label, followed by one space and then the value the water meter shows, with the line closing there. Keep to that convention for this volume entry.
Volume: 0.40 ft³
